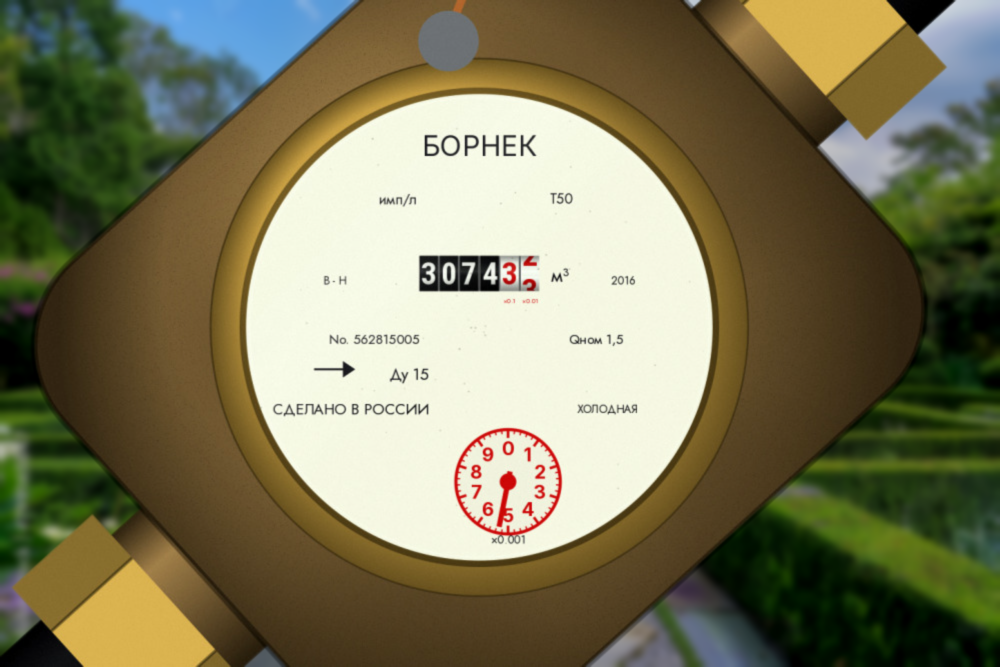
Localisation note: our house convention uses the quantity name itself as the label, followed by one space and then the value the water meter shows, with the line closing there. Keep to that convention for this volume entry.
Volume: 3074.325 m³
